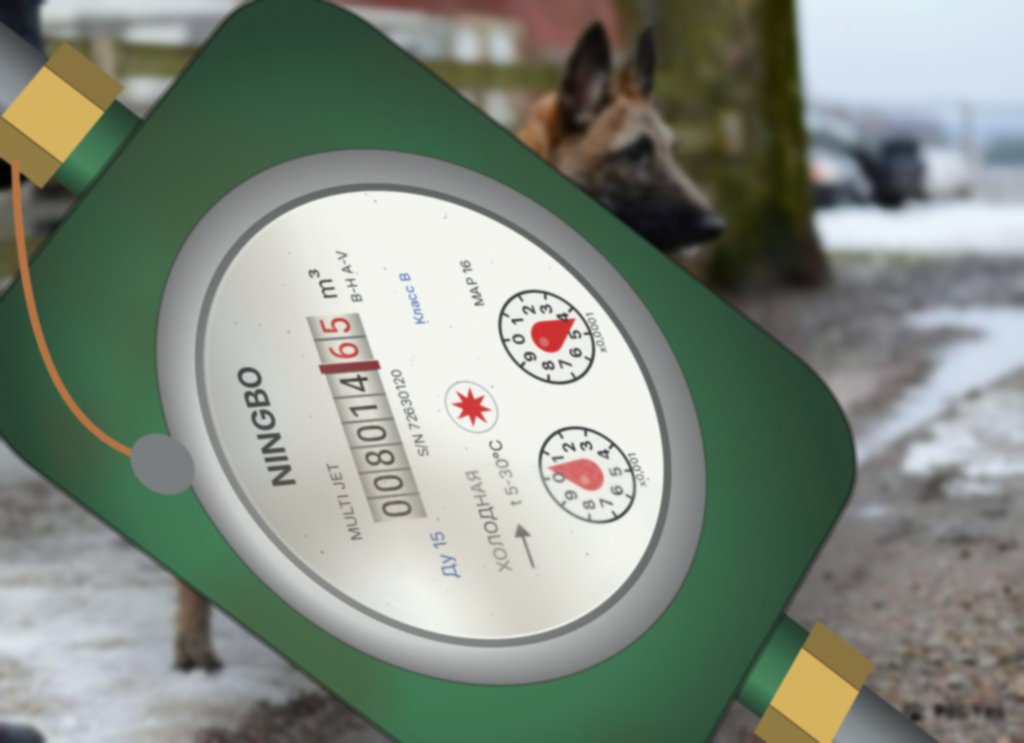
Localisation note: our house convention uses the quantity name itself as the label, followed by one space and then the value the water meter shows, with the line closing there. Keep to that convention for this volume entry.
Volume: 8014.6504 m³
